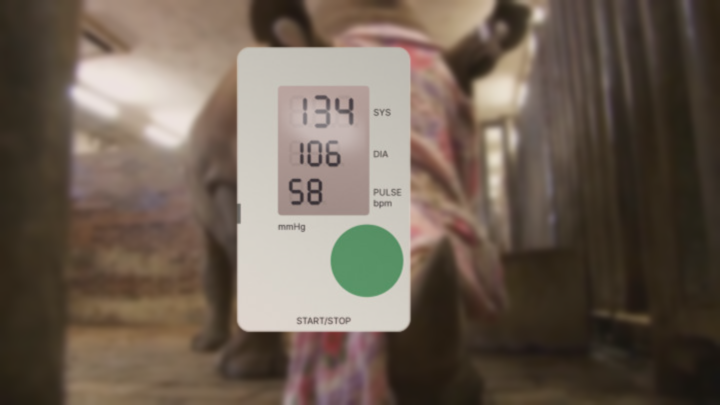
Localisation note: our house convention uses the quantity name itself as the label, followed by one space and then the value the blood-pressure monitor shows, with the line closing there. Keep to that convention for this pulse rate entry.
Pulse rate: 58 bpm
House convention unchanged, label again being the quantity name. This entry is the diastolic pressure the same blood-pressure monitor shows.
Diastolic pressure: 106 mmHg
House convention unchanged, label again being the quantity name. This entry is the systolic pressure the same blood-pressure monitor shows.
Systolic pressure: 134 mmHg
